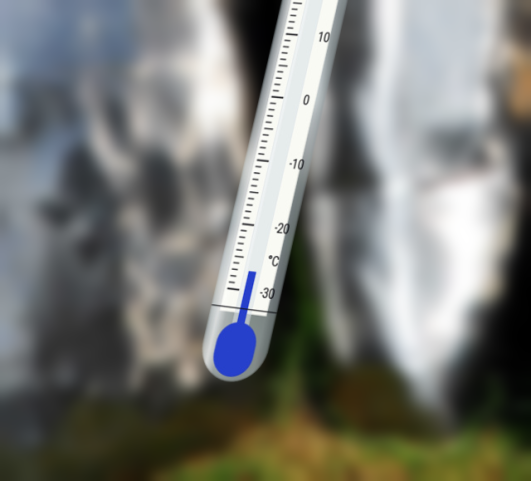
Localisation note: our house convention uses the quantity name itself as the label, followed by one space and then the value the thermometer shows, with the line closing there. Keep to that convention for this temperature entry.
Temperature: -27 °C
